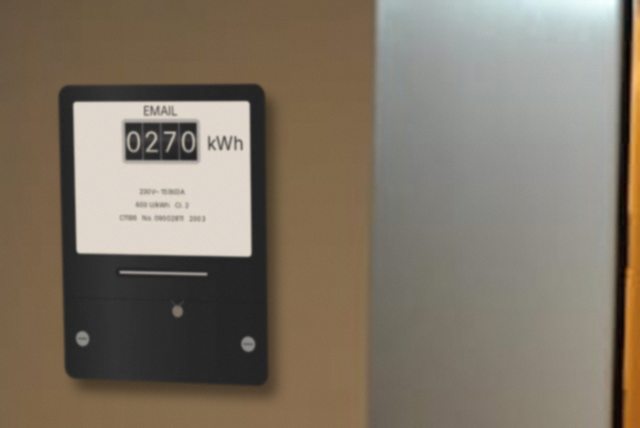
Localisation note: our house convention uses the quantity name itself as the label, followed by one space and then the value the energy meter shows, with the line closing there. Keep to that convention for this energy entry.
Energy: 270 kWh
